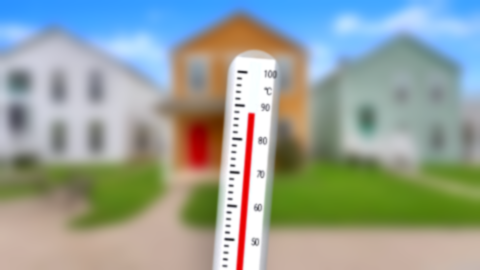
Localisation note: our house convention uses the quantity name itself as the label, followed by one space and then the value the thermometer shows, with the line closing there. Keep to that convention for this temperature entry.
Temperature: 88 °C
